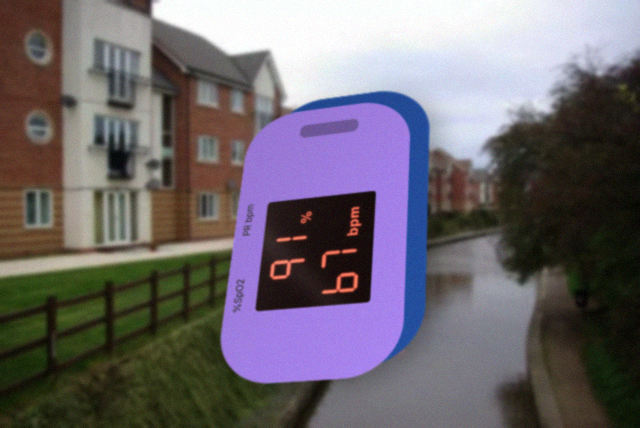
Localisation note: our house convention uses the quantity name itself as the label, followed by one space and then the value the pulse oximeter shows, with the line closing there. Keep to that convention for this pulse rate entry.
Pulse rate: 67 bpm
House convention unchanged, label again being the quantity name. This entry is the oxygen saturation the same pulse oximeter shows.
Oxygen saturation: 91 %
